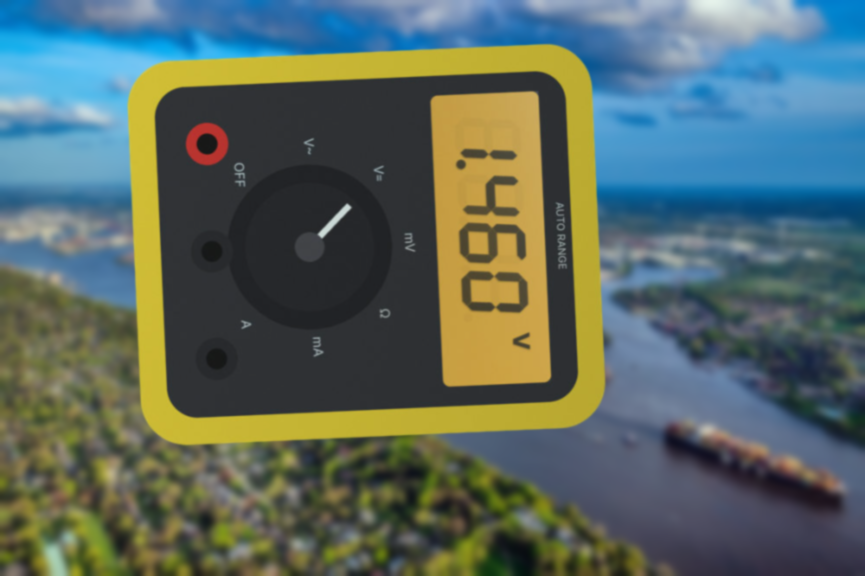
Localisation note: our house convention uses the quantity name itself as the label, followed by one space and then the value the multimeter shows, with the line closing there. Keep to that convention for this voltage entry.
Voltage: 1.460 V
